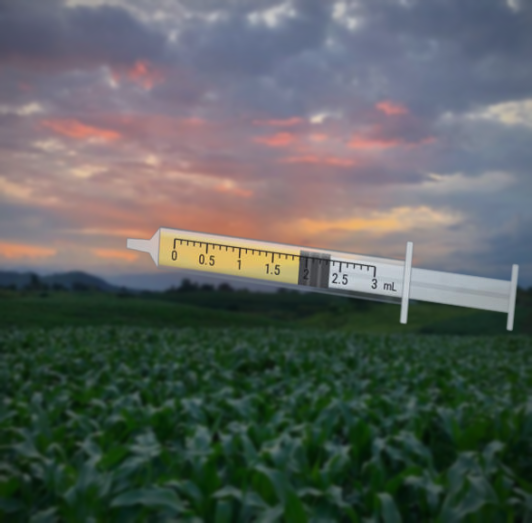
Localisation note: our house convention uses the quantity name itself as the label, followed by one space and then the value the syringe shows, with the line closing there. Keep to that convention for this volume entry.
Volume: 1.9 mL
